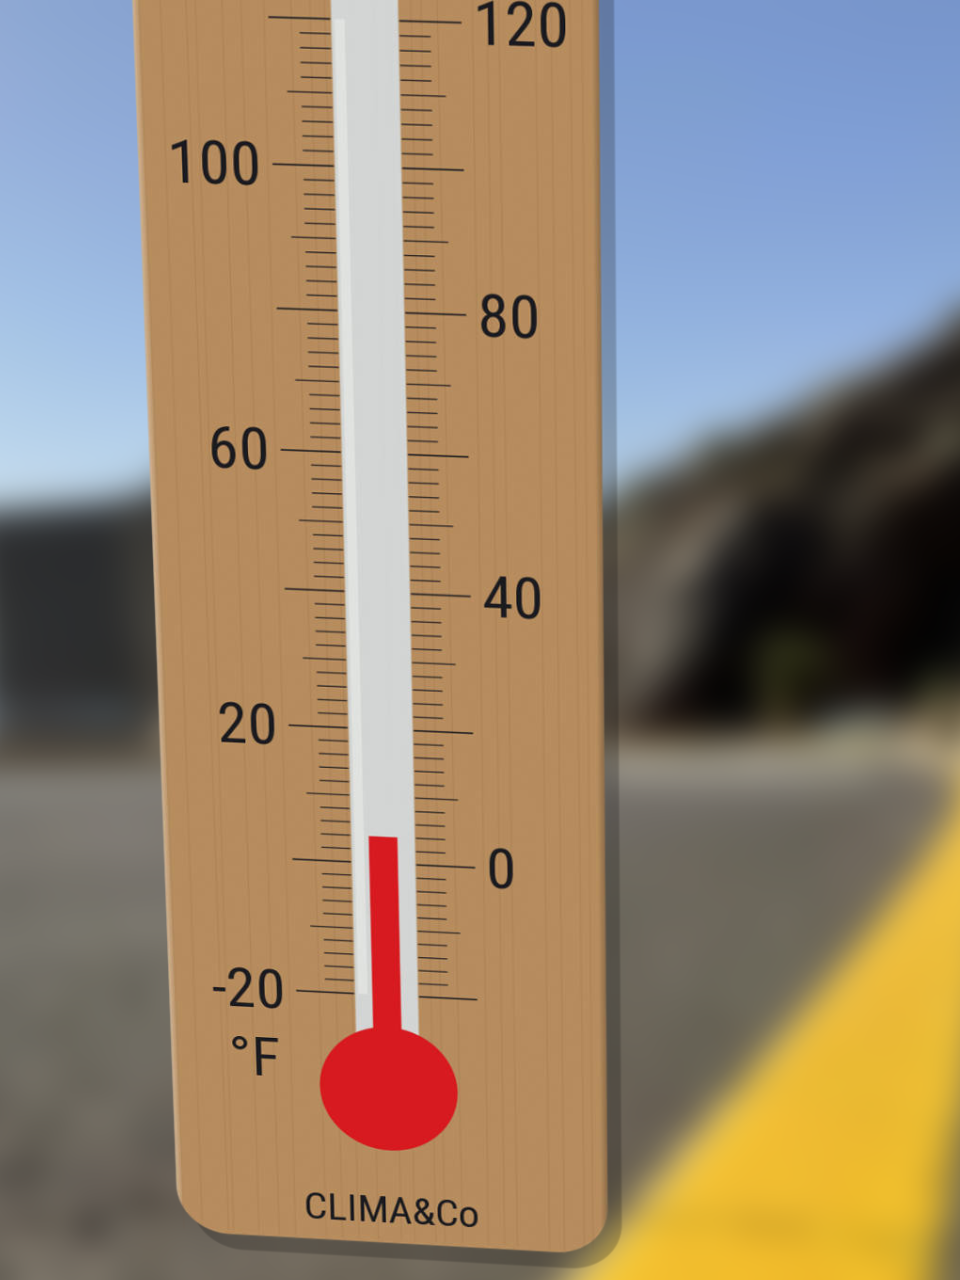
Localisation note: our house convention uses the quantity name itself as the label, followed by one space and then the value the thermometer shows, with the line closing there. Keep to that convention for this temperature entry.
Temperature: 4 °F
